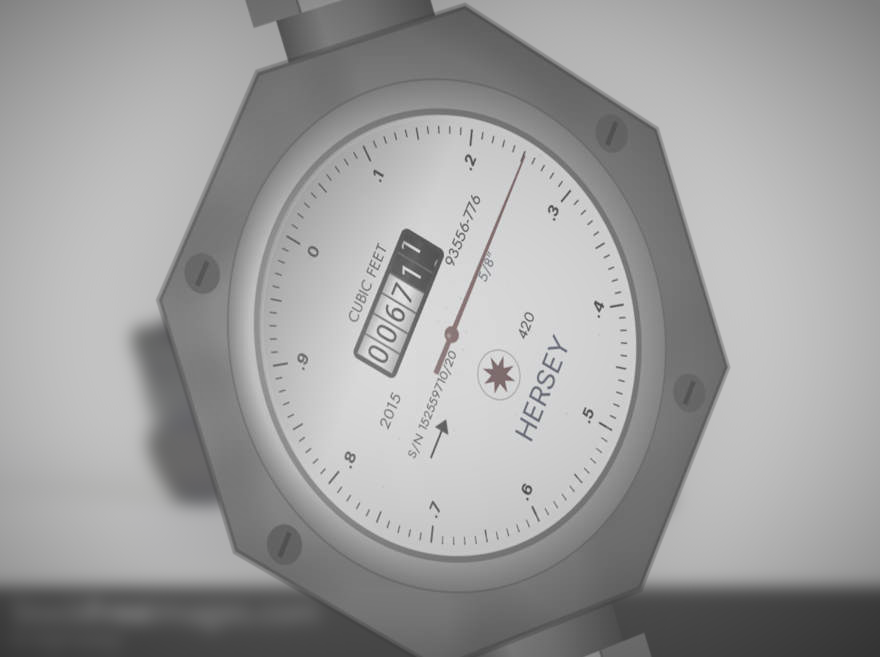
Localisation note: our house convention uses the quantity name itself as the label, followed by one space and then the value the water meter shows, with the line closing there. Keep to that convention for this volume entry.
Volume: 6711.25 ft³
